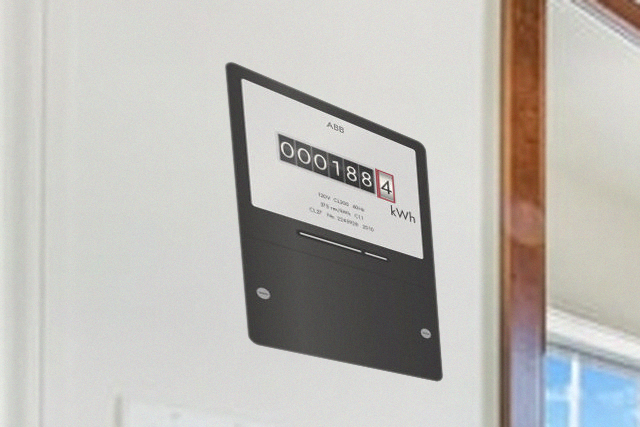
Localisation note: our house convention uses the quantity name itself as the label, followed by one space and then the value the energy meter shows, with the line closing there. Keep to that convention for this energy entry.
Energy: 188.4 kWh
